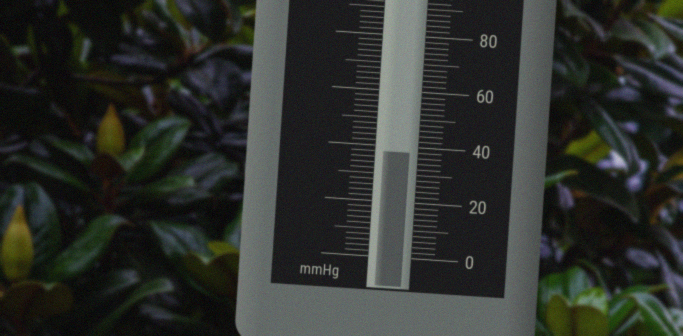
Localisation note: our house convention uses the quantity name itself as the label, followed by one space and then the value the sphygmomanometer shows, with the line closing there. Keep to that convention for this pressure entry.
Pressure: 38 mmHg
